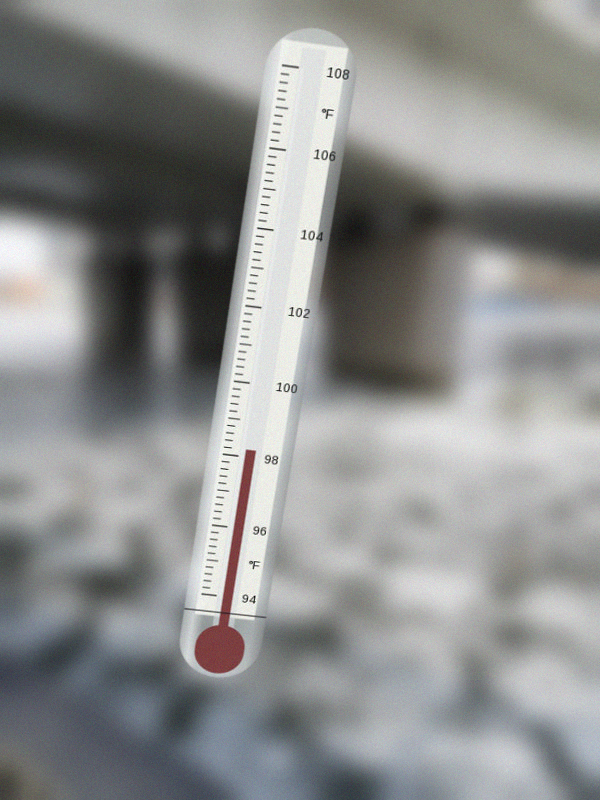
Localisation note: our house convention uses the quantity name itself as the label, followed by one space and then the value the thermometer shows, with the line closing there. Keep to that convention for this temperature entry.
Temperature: 98.2 °F
